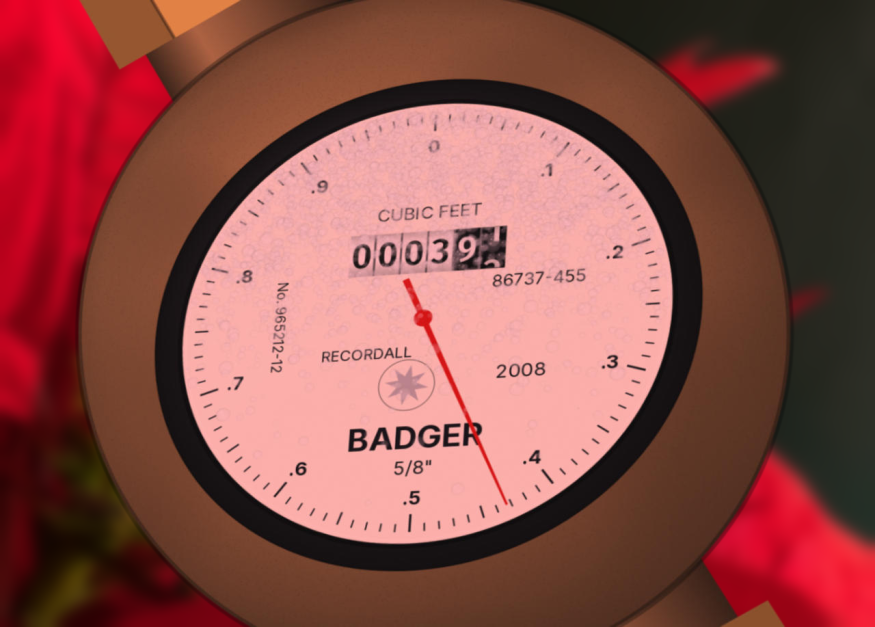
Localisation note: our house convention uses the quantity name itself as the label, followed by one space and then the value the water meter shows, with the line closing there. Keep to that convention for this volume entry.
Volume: 391.43 ft³
